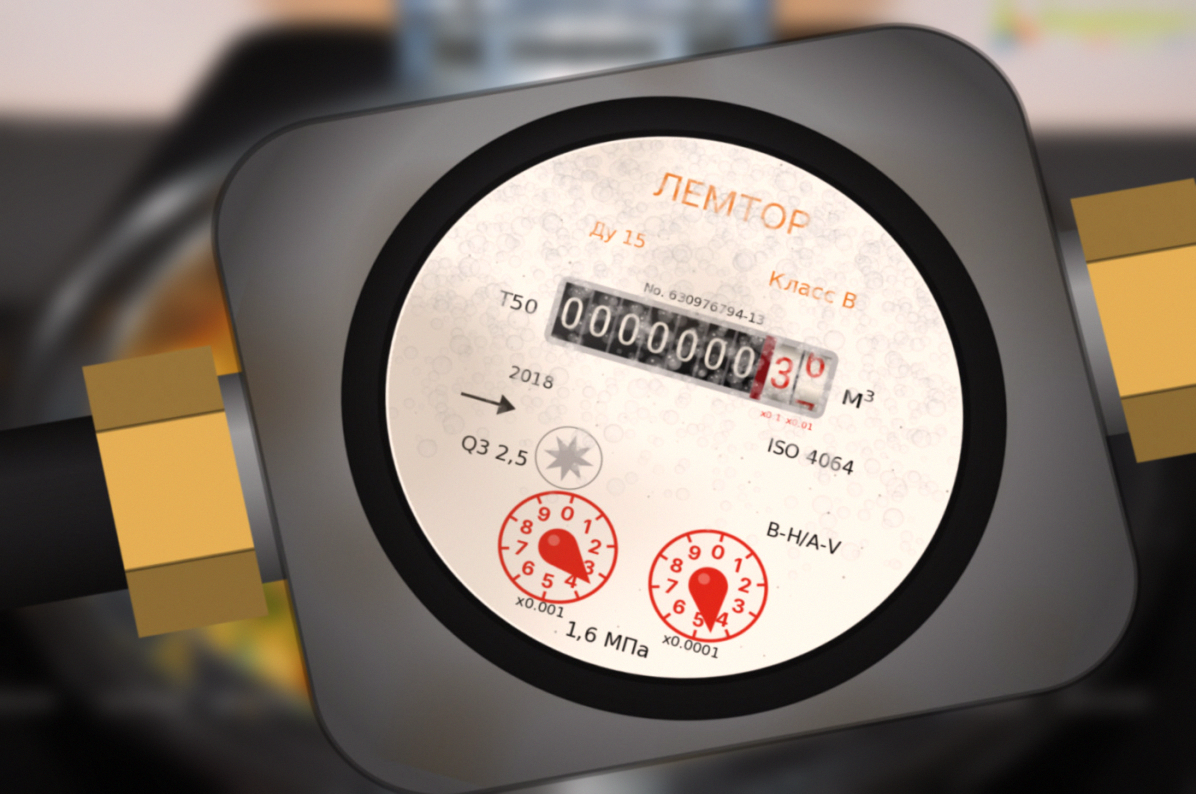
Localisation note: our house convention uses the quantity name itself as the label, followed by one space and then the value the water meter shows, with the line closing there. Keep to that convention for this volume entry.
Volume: 0.3634 m³
